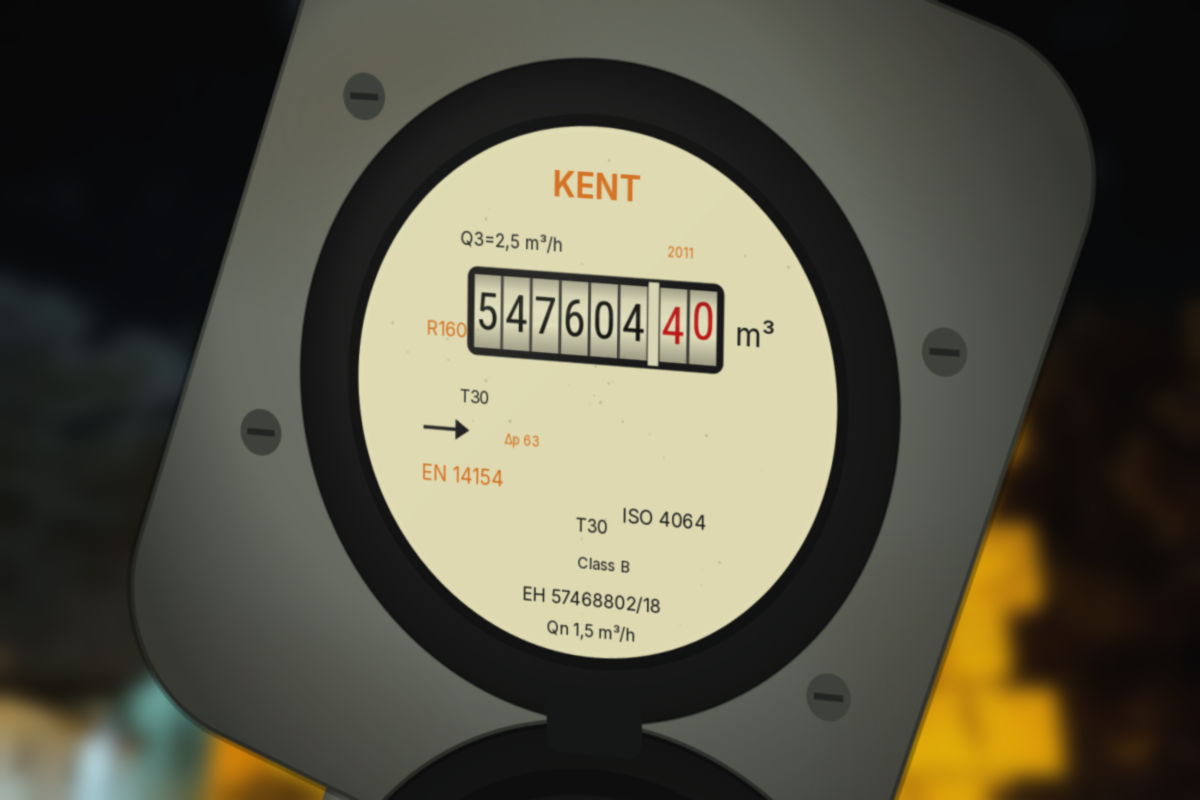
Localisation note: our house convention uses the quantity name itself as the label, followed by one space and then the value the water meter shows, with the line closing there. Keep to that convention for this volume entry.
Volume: 547604.40 m³
